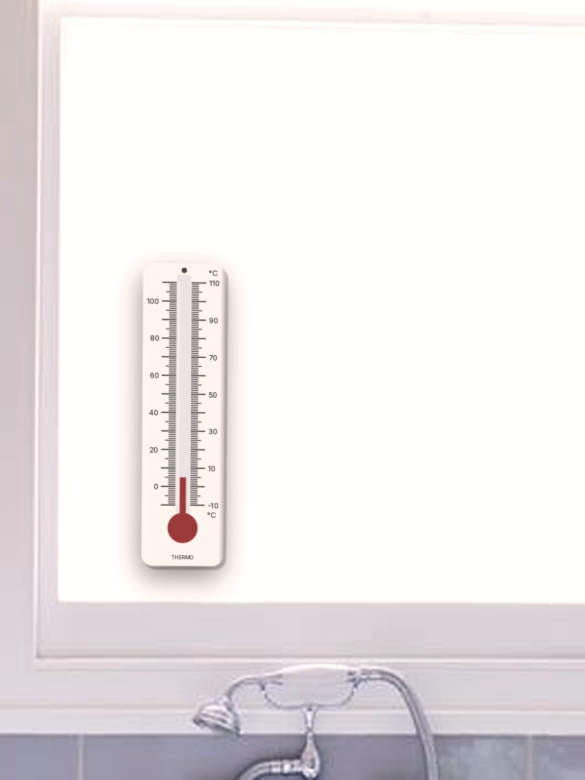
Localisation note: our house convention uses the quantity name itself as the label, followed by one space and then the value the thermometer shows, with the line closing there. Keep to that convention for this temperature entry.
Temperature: 5 °C
